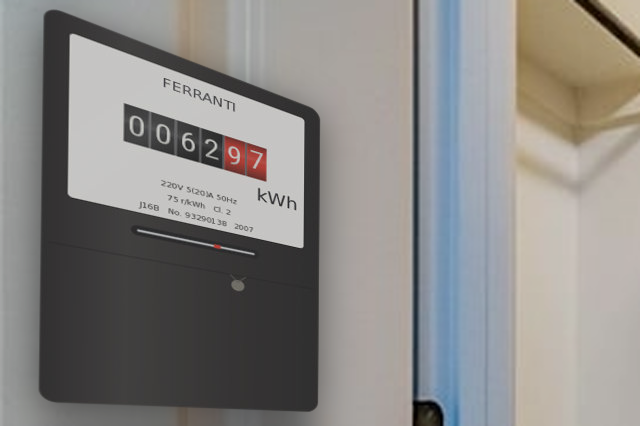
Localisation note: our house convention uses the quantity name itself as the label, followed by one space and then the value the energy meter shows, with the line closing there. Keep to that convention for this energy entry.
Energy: 62.97 kWh
